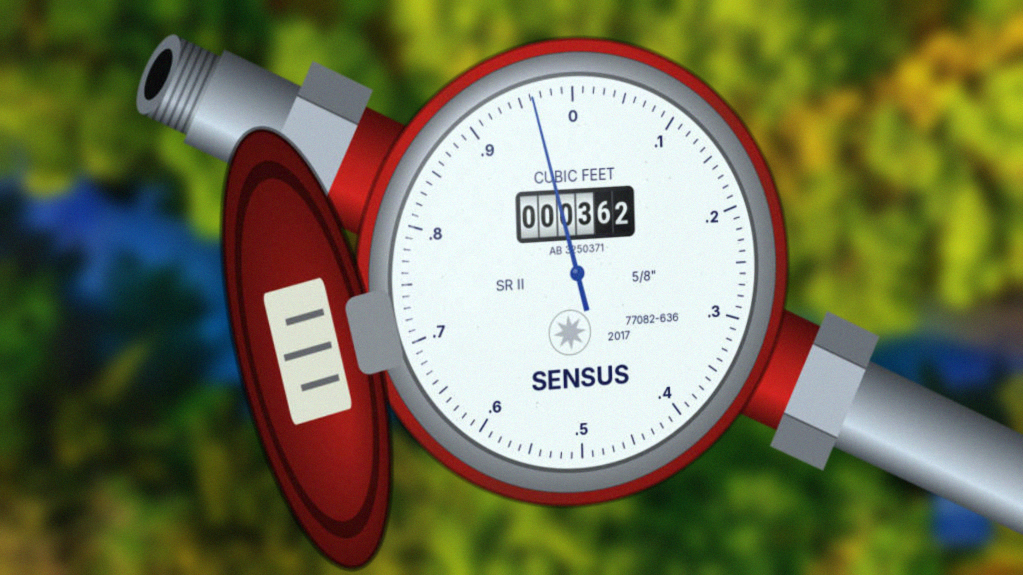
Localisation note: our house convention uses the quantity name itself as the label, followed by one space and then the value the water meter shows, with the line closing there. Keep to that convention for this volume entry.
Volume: 361.96 ft³
